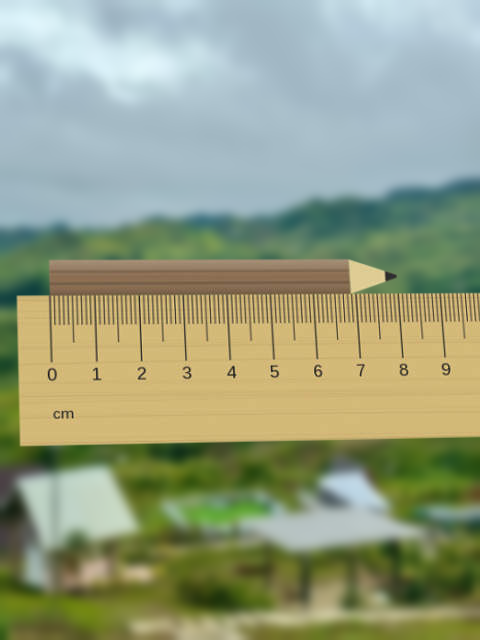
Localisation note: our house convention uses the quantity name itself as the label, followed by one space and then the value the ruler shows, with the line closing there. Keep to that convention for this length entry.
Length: 8 cm
